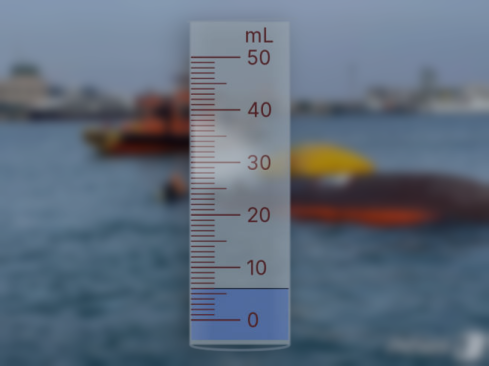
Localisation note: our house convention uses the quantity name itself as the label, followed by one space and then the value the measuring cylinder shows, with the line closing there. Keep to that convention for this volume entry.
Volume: 6 mL
